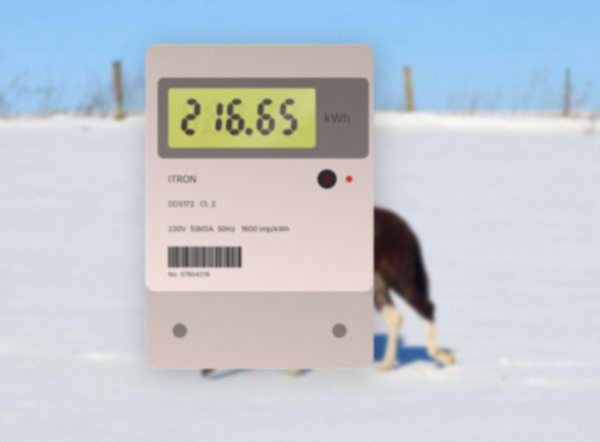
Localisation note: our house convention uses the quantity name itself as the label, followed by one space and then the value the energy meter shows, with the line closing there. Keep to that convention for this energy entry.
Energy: 216.65 kWh
